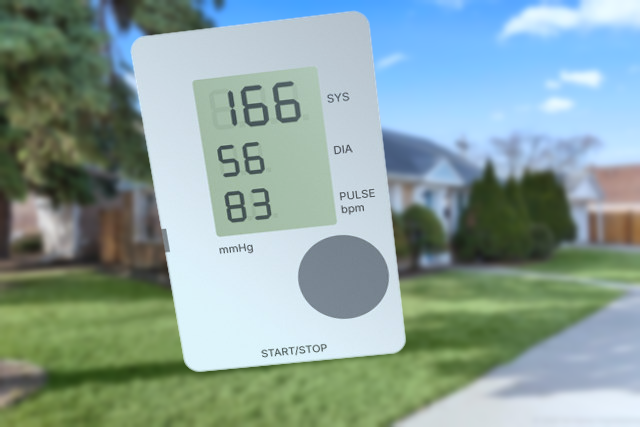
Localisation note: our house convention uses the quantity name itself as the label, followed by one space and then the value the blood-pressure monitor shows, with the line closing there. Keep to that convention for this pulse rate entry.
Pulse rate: 83 bpm
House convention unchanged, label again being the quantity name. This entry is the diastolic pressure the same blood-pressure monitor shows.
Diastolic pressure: 56 mmHg
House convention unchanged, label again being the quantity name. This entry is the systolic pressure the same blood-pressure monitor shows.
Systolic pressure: 166 mmHg
